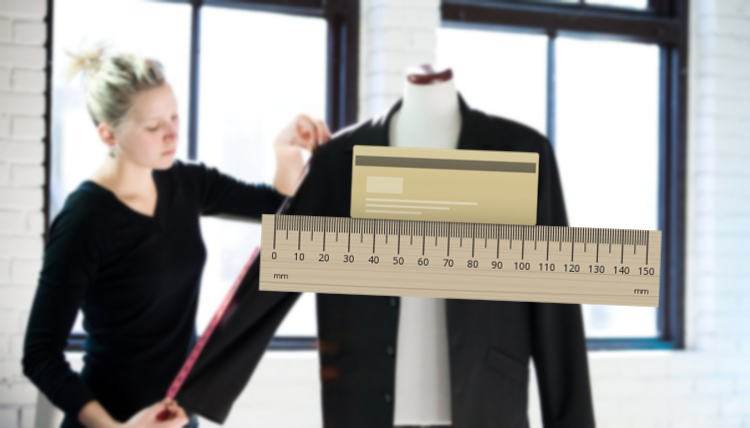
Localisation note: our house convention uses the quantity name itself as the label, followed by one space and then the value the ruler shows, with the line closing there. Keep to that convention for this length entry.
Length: 75 mm
